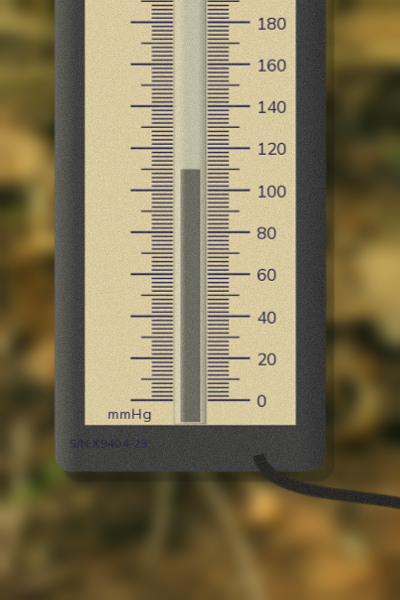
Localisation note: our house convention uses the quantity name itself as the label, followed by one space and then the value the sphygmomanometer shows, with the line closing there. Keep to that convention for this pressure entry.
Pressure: 110 mmHg
